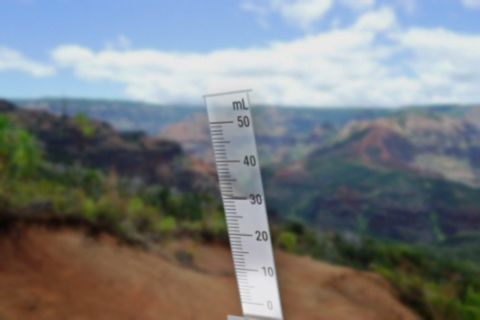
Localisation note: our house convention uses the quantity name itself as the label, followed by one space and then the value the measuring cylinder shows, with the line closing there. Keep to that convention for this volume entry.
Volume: 30 mL
